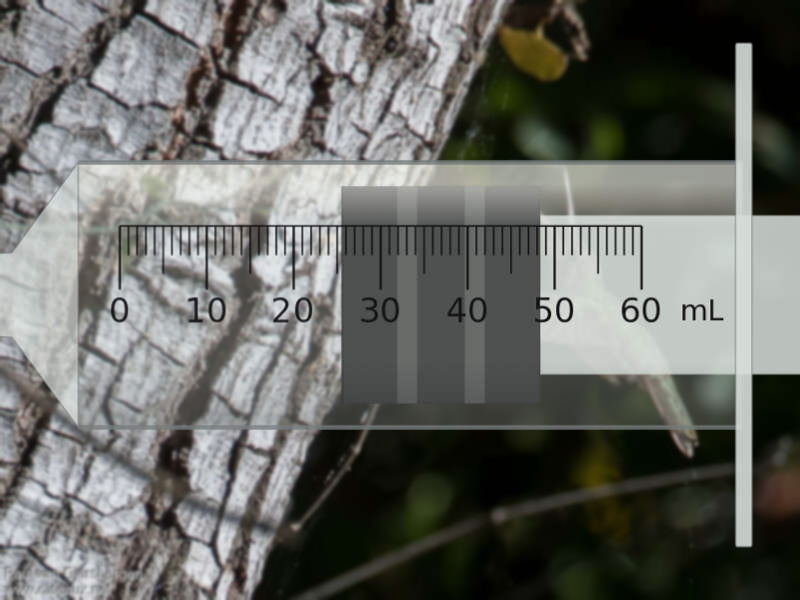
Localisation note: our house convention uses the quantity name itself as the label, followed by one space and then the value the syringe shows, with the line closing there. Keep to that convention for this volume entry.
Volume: 25.5 mL
